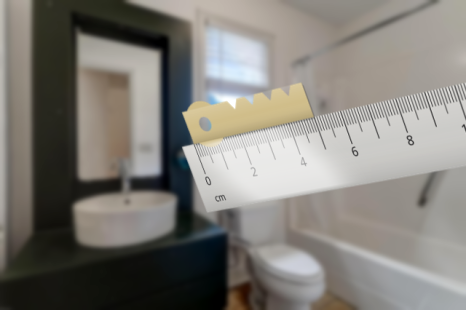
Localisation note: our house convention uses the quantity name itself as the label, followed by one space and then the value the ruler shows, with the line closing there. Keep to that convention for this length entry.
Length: 5 cm
